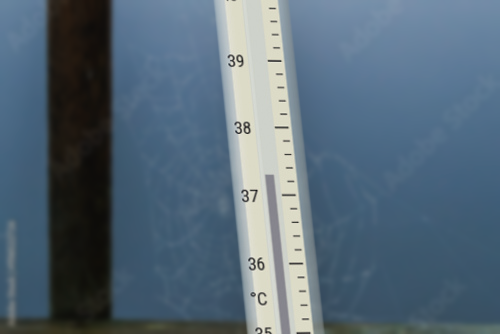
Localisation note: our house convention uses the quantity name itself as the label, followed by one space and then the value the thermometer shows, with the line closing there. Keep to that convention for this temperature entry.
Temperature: 37.3 °C
